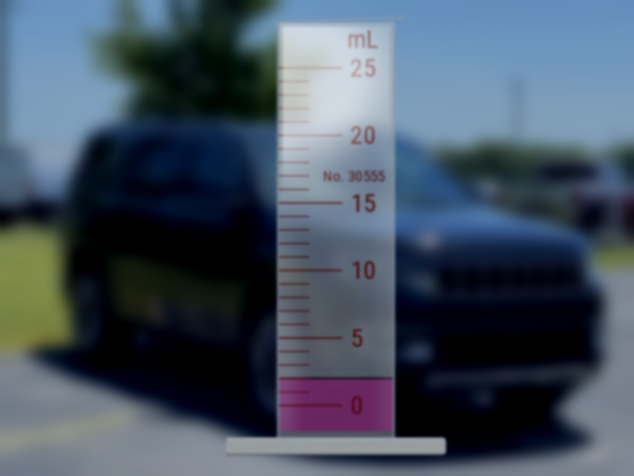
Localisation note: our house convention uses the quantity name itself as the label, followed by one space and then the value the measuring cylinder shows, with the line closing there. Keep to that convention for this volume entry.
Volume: 2 mL
